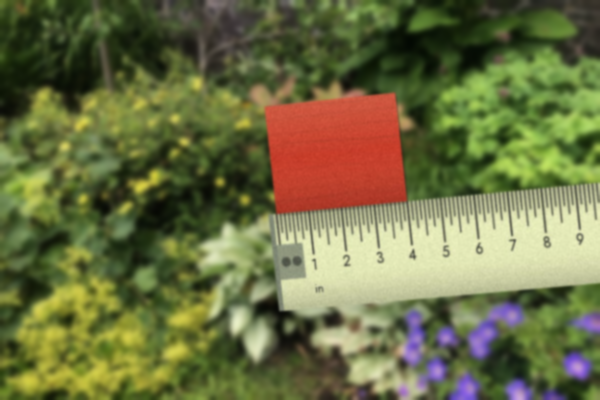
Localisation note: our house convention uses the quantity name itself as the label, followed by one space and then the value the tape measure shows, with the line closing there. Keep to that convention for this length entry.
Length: 4 in
